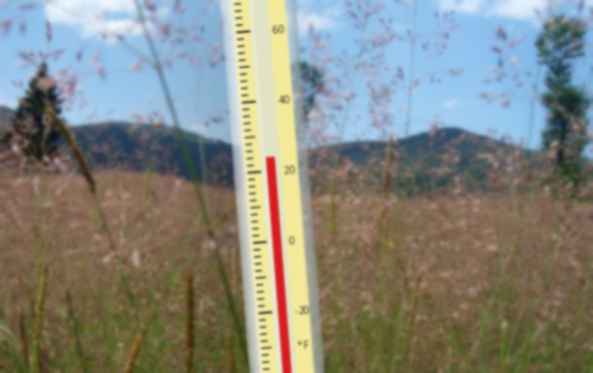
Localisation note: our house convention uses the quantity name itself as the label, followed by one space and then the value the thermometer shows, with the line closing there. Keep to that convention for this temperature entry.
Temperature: 24 °F
